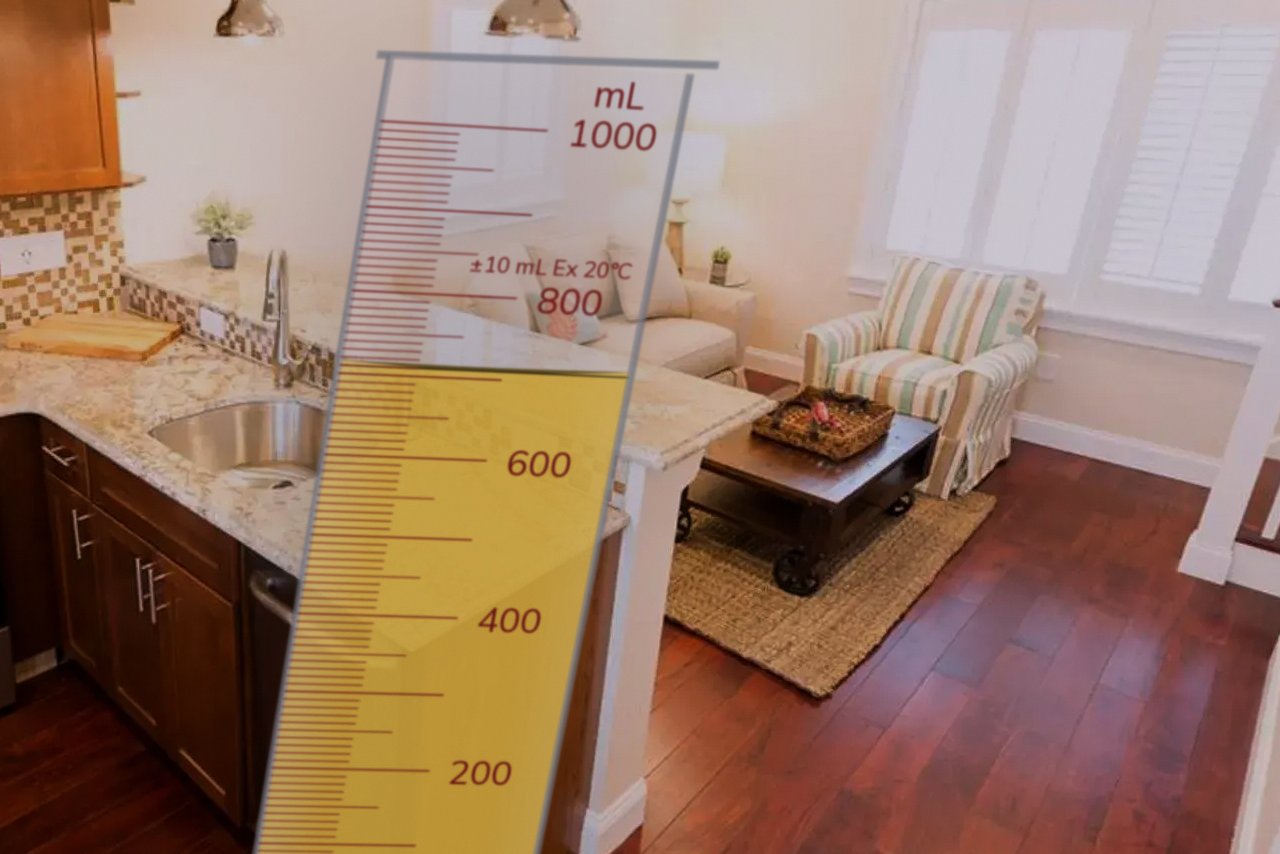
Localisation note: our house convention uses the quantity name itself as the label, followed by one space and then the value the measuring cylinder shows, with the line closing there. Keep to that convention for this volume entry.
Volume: 710 mL
